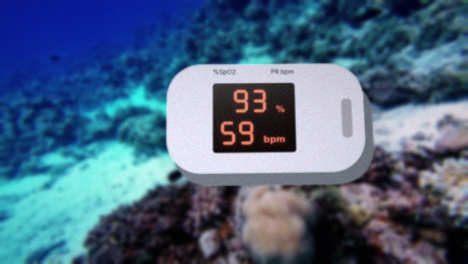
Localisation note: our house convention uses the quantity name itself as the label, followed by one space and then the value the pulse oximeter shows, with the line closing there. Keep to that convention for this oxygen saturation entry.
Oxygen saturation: 93 %
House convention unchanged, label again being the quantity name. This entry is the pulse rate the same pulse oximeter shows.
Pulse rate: 59 bpm
